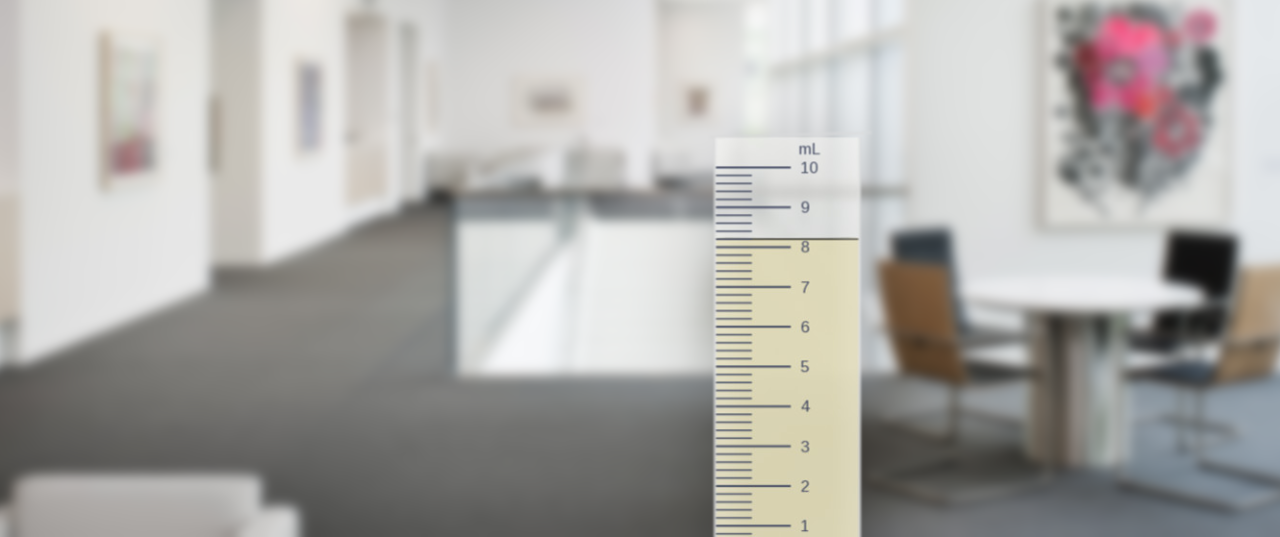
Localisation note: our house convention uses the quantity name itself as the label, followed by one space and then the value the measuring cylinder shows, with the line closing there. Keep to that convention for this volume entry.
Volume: 8.2 mL
